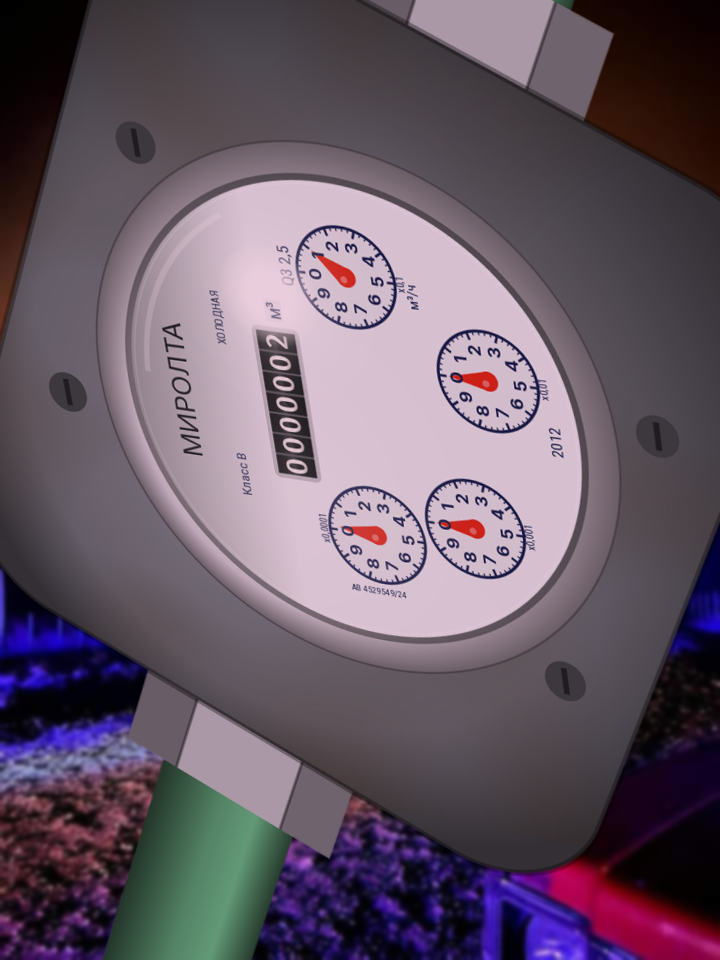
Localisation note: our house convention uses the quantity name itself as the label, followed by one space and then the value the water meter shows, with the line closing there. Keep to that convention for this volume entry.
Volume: 2.1000 m³
